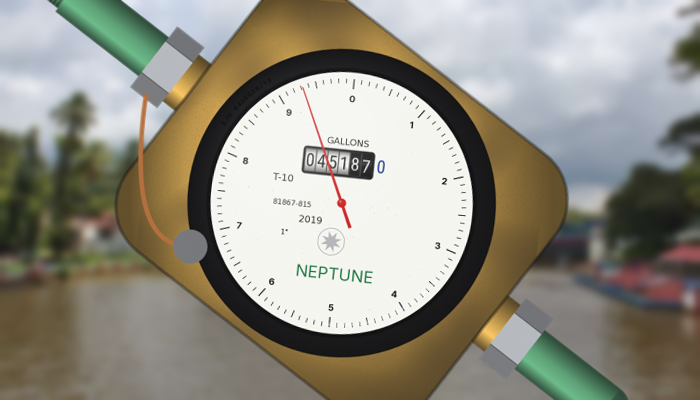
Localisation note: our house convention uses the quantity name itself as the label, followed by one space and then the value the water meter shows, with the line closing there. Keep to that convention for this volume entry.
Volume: 451869.3 gal
